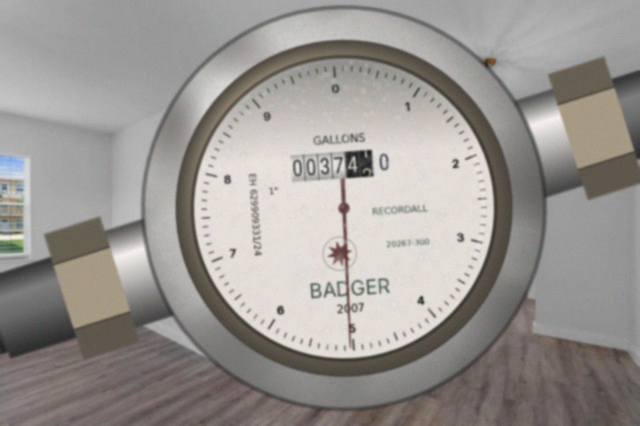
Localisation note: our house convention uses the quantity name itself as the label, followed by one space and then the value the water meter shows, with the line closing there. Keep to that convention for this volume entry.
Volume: 37415.0 gal
